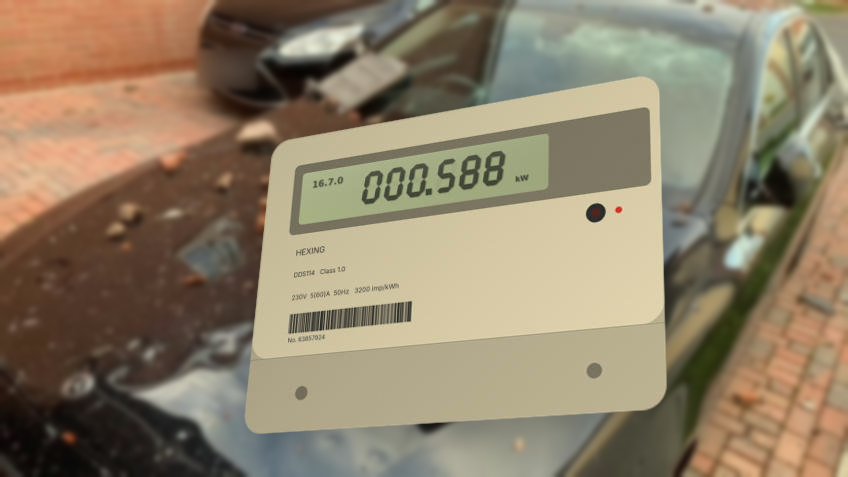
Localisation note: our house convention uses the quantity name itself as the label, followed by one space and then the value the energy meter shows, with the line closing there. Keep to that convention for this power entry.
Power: 0.588 kW
